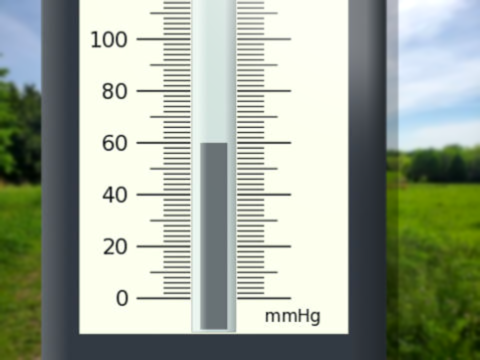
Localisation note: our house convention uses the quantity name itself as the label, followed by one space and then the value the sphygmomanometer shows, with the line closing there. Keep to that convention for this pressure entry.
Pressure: 60 mmHg
